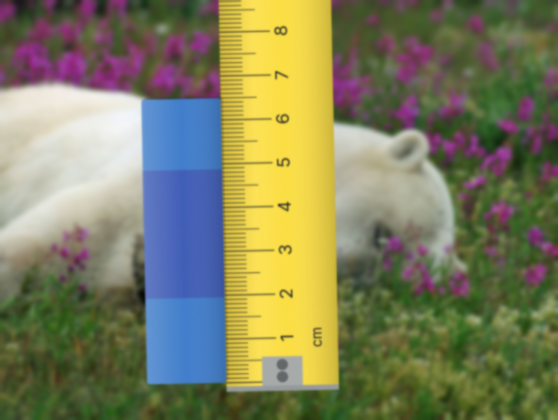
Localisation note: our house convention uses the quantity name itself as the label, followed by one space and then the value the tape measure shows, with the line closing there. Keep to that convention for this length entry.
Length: 6.5 cm
